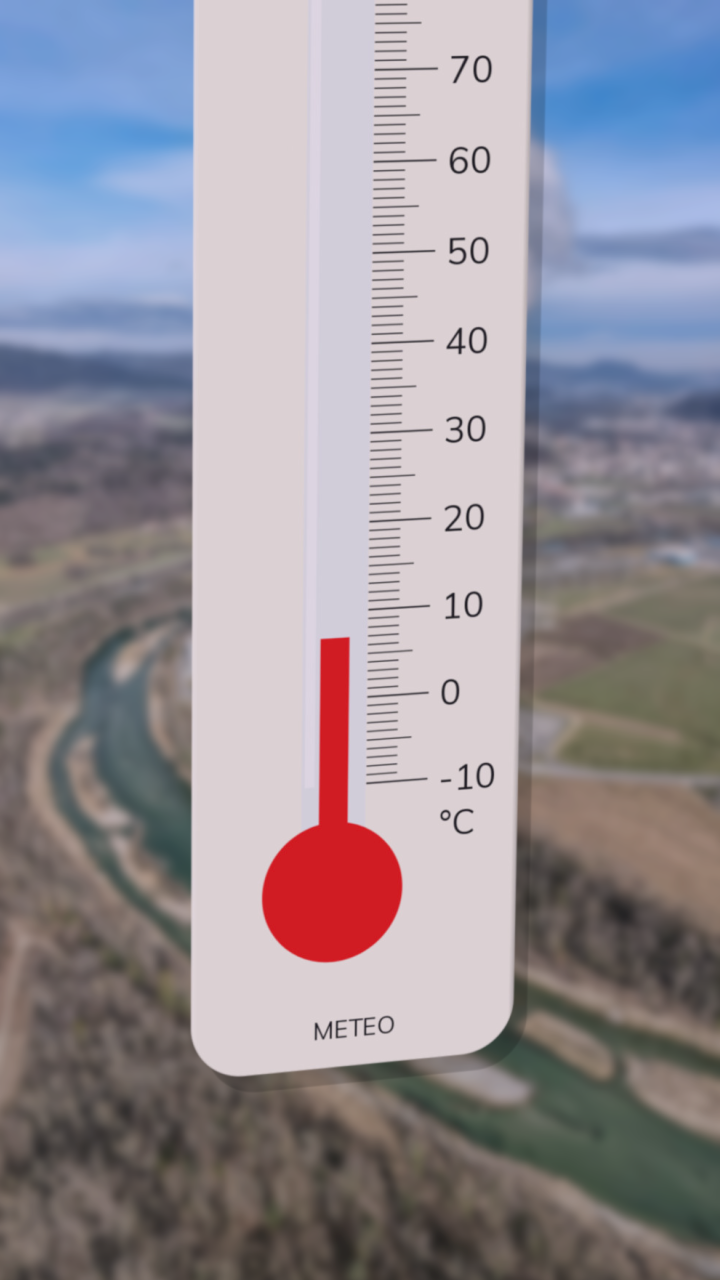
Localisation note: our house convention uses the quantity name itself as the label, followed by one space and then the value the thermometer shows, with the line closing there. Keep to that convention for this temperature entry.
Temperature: 7 °C
